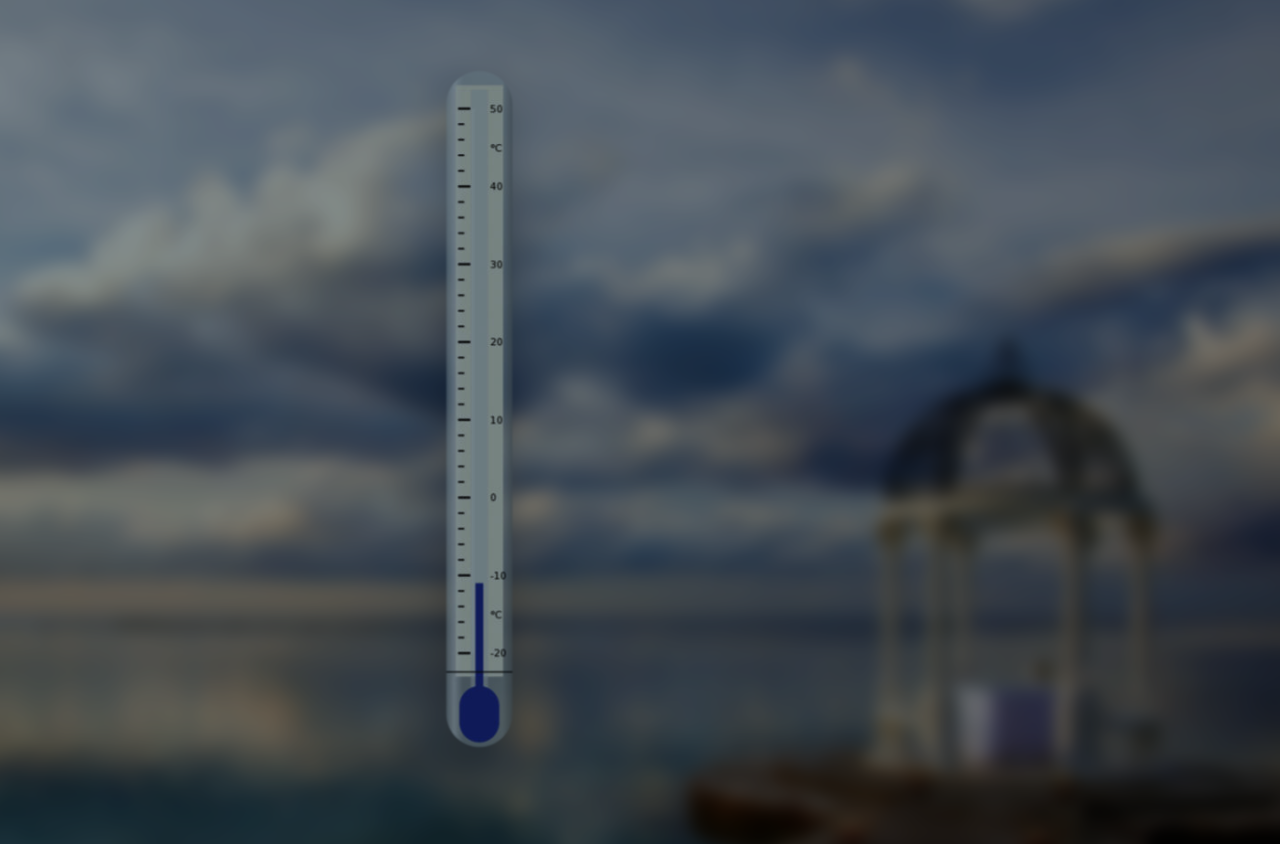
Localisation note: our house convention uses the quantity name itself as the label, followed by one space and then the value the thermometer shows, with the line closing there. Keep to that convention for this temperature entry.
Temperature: -11 °C
